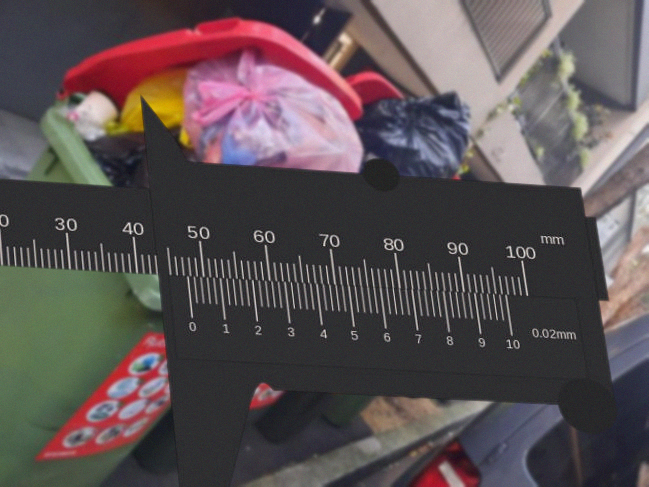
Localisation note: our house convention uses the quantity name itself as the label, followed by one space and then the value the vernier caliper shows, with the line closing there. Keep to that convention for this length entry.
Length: 47.6 mm
